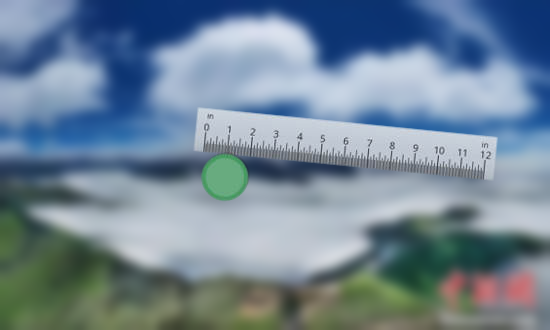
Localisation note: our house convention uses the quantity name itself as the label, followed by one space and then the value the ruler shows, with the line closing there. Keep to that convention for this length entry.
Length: 2 in
